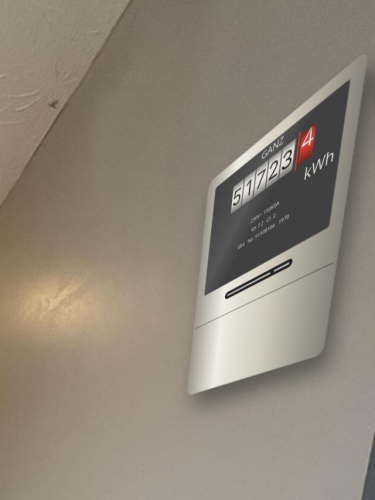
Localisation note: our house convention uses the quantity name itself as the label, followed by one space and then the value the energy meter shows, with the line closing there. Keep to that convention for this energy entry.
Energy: 51723.4 kWh
